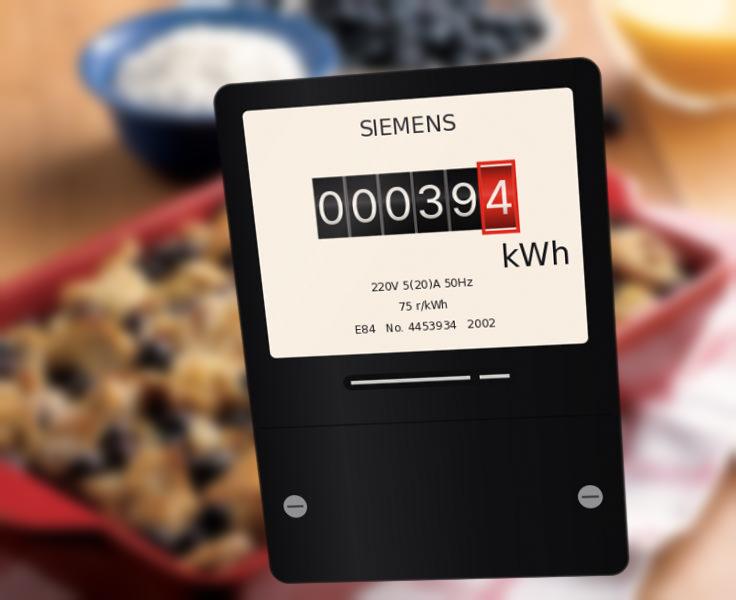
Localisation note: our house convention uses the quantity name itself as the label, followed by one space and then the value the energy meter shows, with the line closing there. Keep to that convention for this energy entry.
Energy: 39.4 kWh
